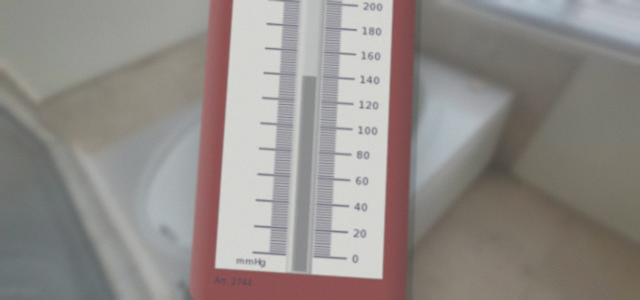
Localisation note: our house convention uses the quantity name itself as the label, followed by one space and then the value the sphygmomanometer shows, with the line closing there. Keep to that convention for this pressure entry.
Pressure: 140 mmHg
